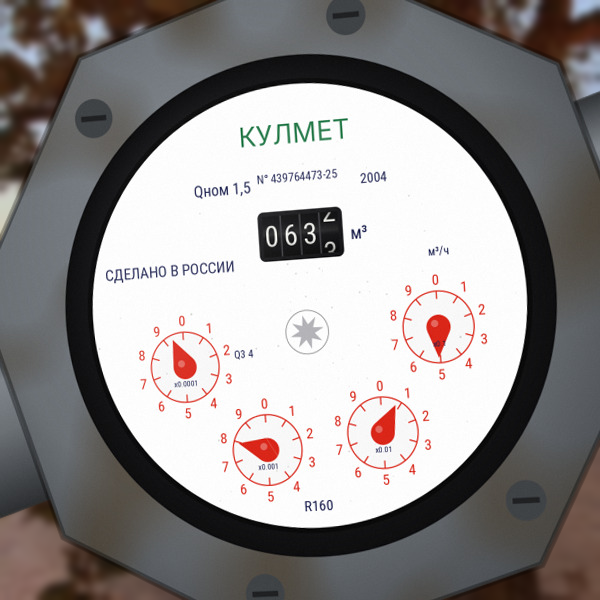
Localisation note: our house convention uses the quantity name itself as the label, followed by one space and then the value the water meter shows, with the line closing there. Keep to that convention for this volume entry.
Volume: 632.5079 m³
